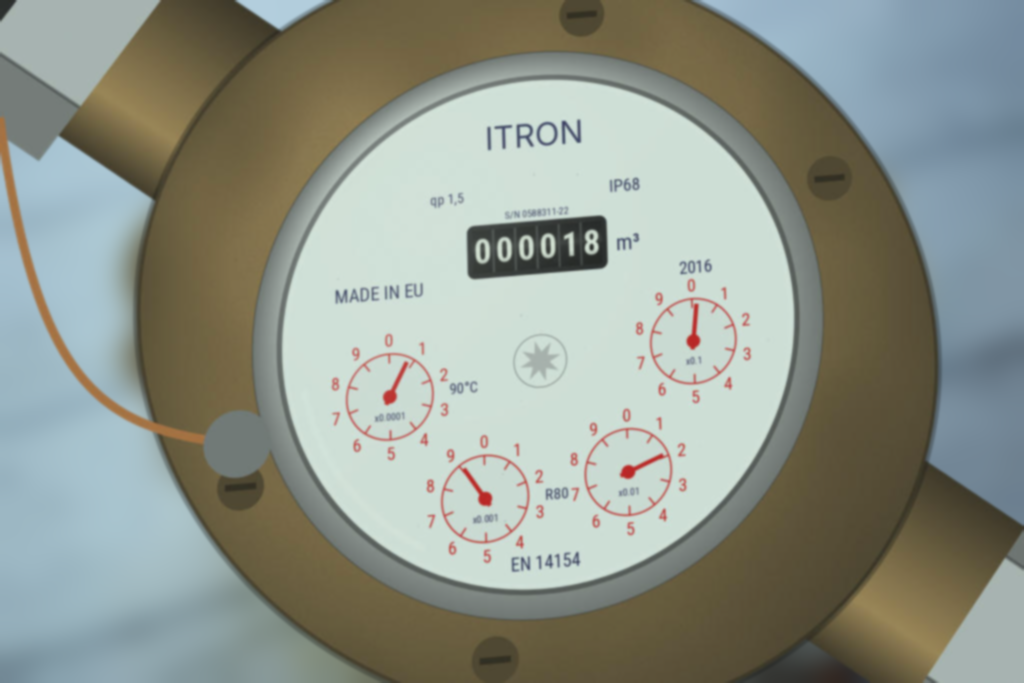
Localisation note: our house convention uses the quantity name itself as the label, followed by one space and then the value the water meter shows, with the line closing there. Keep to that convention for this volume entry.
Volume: 18.0190 m³
